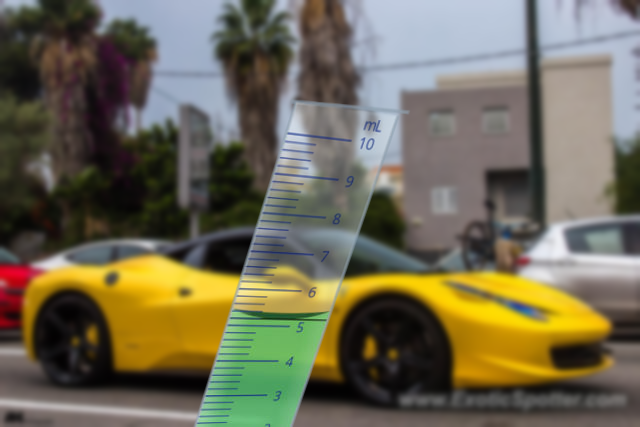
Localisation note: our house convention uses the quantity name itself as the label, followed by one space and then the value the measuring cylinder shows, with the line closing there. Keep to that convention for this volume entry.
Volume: 5.2 mL
